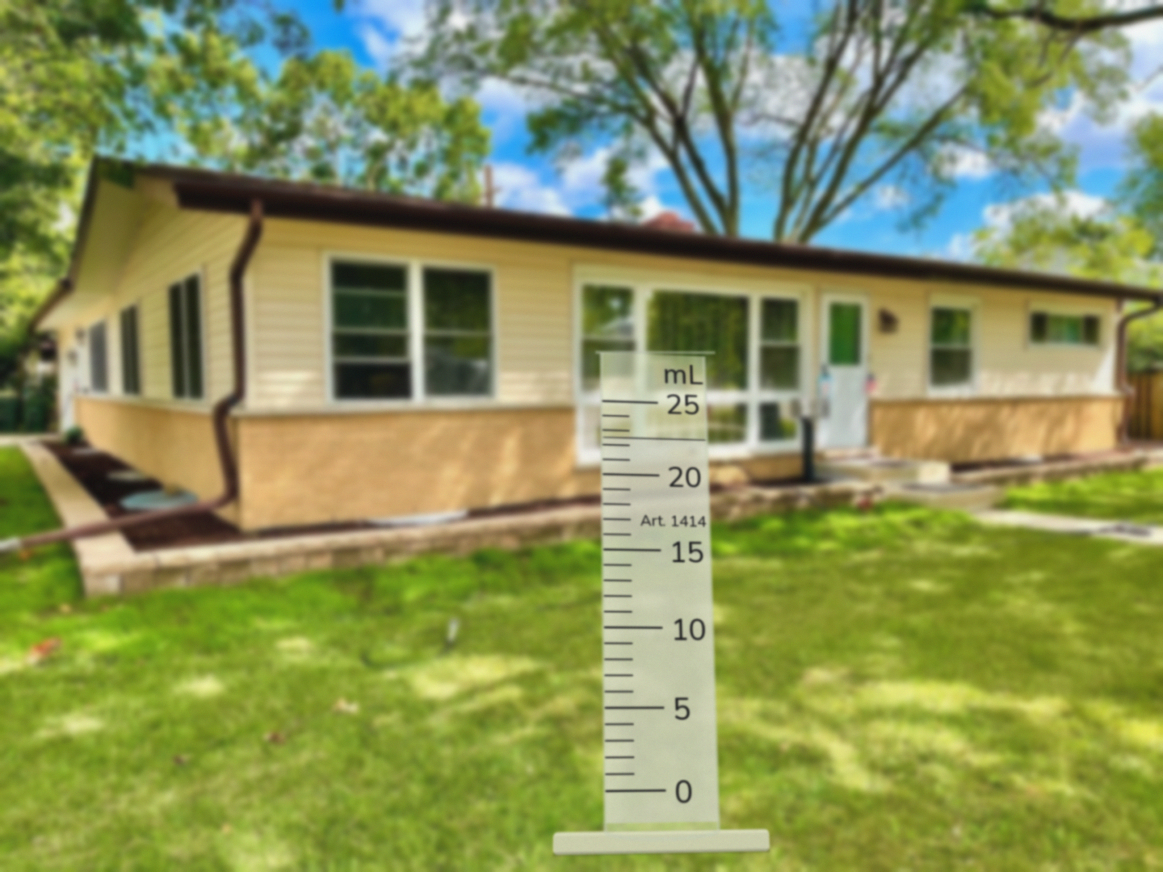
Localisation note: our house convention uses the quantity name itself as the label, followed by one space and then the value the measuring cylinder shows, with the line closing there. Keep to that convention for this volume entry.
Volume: 22.5 mL
